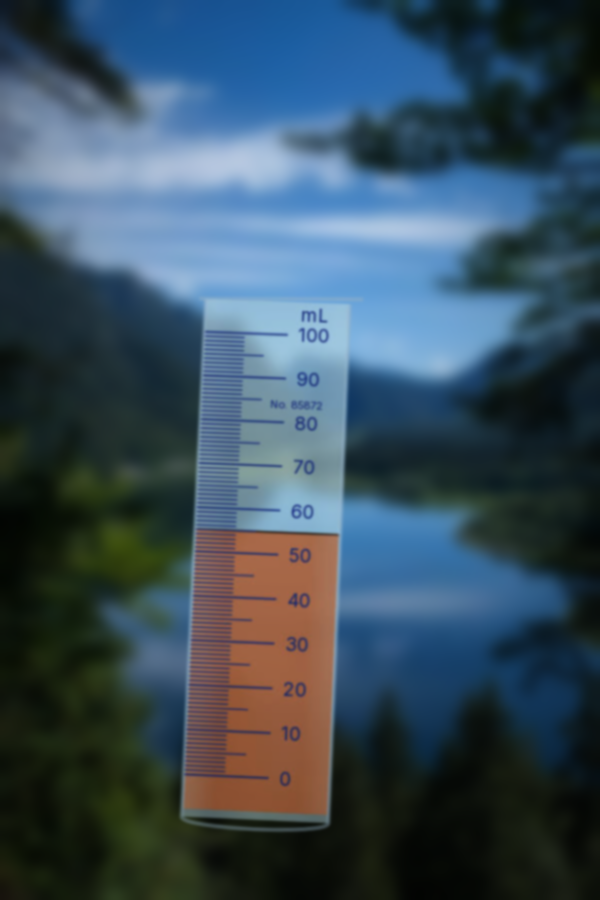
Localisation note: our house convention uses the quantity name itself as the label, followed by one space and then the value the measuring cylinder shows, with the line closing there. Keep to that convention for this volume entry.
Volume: 55 mL
